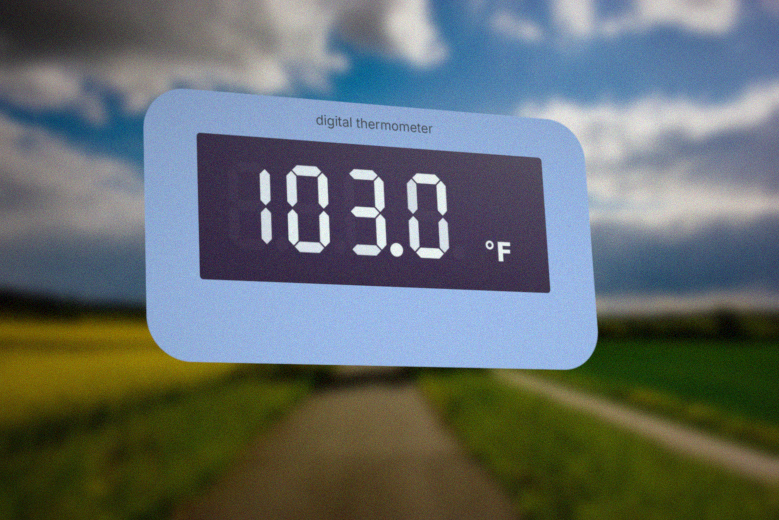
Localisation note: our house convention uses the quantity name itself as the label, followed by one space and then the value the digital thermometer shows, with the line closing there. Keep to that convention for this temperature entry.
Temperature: 103.0 °F
